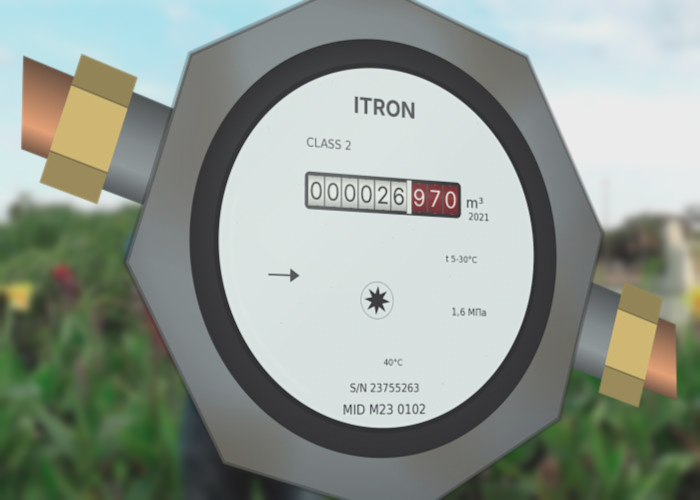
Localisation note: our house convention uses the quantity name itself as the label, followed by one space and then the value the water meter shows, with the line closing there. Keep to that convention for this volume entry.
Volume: 26.970 m³
